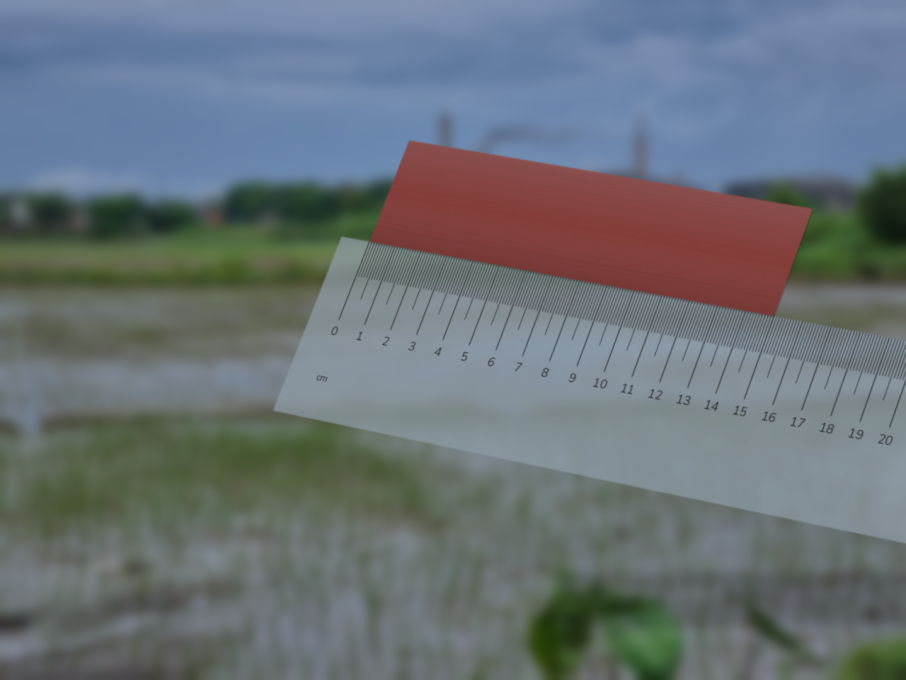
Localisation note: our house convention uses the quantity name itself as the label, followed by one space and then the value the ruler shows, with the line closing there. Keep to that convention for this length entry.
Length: 15 cm
